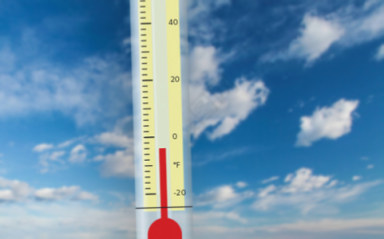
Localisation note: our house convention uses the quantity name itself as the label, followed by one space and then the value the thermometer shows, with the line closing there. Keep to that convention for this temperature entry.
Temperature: -4 °F
